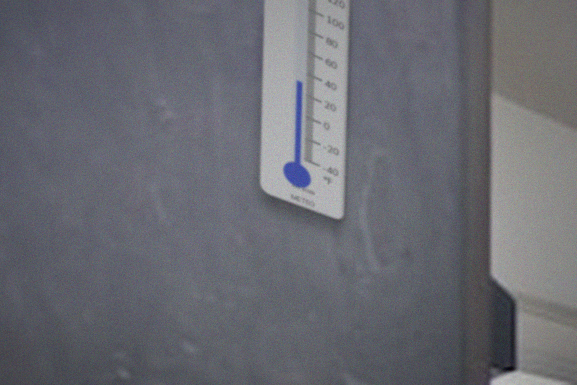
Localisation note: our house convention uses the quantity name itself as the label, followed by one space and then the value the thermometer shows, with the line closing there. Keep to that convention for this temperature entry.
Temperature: 30 °F
